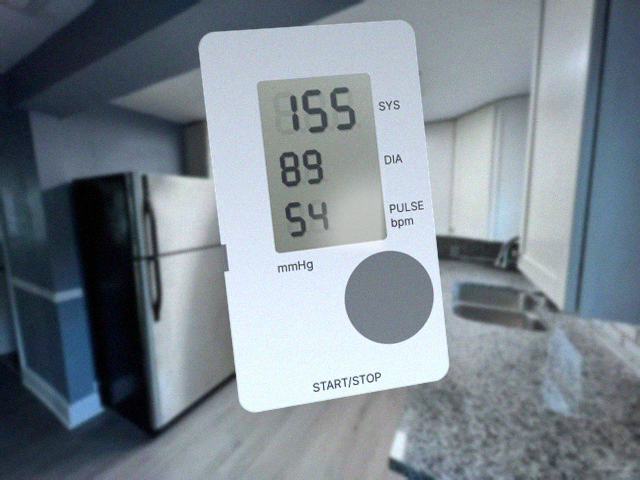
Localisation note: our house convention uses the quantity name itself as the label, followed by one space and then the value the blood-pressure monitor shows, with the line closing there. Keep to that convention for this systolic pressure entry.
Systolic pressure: 155 mmHg
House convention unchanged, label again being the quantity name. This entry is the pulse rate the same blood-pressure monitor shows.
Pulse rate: 54 bpm
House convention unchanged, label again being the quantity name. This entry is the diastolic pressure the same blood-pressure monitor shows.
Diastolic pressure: 89 mmHg
